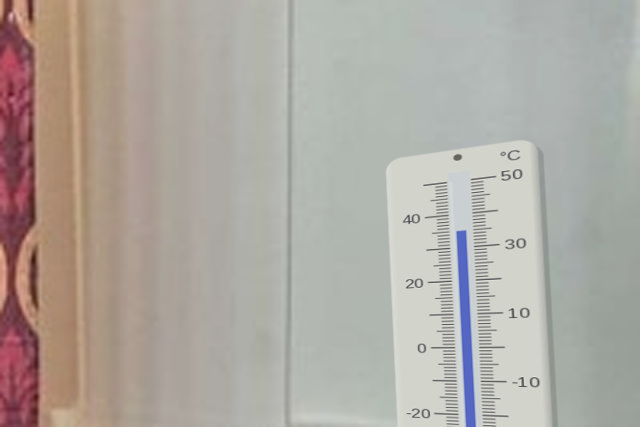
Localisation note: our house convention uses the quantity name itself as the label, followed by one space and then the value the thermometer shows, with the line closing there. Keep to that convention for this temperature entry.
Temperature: 35 °C
